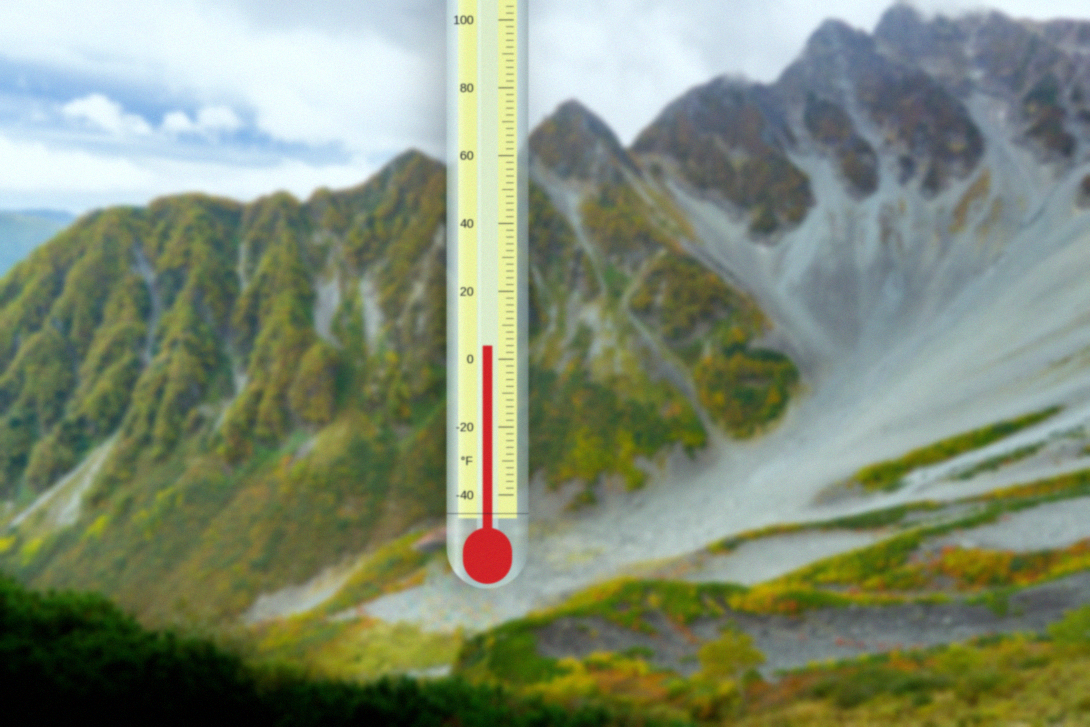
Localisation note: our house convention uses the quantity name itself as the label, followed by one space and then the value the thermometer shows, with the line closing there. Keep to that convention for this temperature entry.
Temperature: 4 °F
